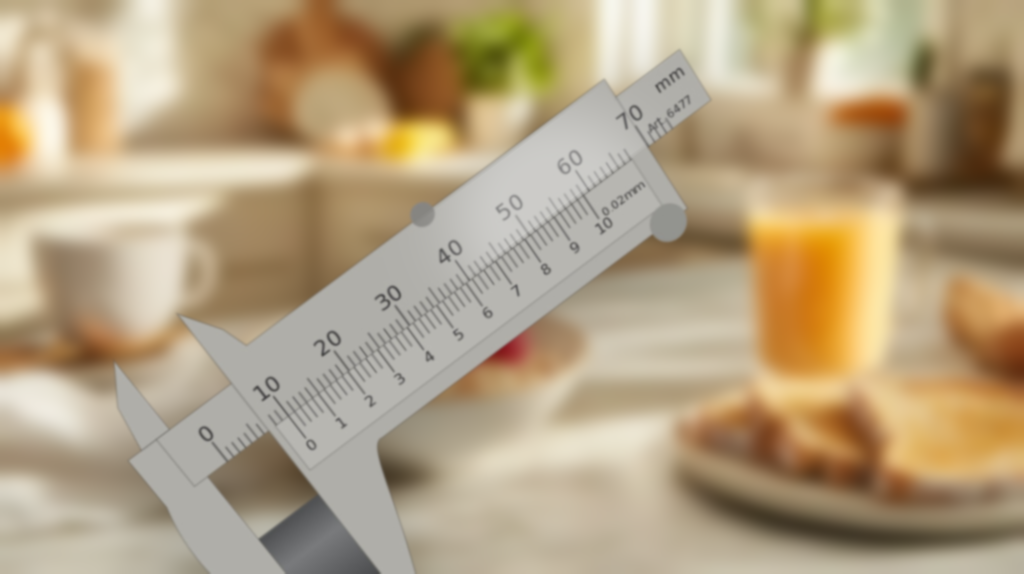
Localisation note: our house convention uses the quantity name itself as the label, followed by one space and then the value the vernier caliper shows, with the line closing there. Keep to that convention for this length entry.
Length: 10.0 mm
